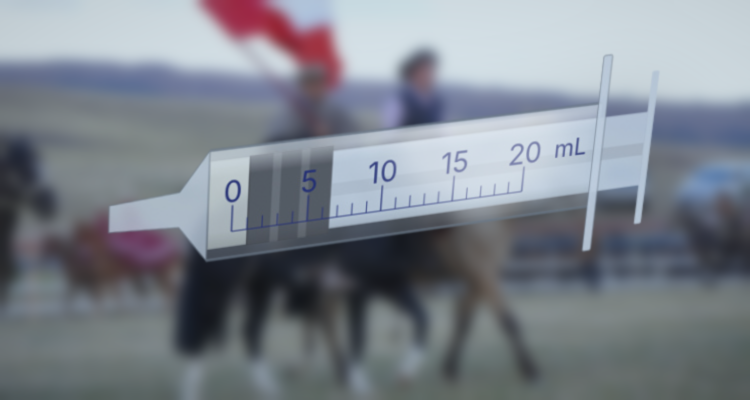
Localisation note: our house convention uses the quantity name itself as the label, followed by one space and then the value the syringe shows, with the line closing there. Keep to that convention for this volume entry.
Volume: 1 mL
